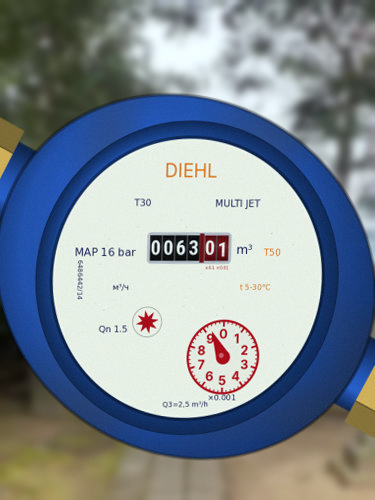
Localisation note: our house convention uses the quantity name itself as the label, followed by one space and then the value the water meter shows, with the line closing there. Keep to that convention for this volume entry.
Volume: 63.009 m³
